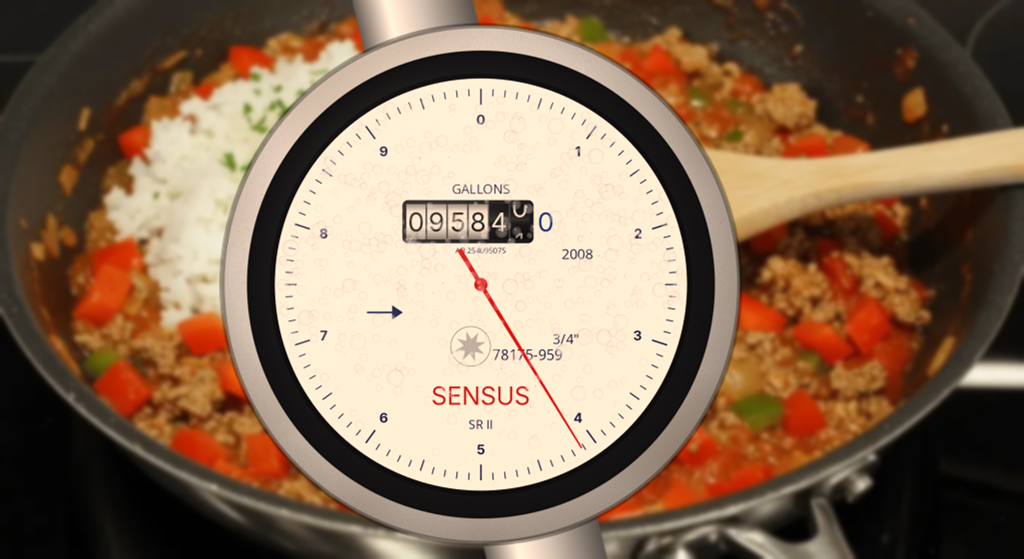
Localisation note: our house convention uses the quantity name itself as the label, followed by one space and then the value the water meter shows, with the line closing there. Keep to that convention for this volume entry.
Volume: 958404.1 gal
